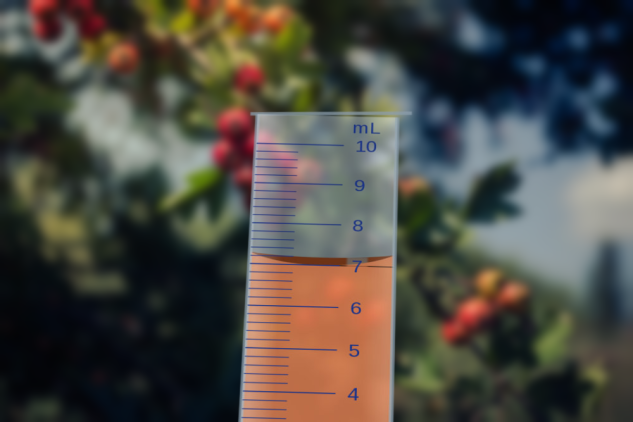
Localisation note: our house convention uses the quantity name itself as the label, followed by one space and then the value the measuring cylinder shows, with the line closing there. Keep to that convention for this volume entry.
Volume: 7 mL
